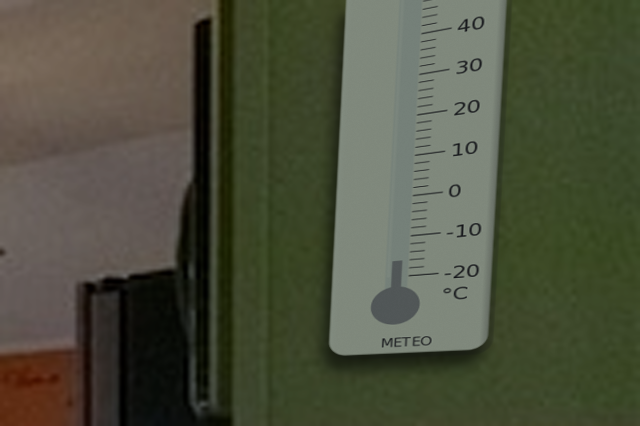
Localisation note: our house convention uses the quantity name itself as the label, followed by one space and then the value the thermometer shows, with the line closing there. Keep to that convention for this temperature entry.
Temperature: -16 °C
